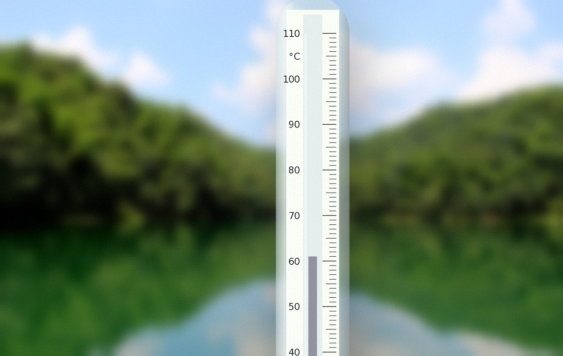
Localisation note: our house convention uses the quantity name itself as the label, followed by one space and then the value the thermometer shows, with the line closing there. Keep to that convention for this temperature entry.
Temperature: 61 °C
